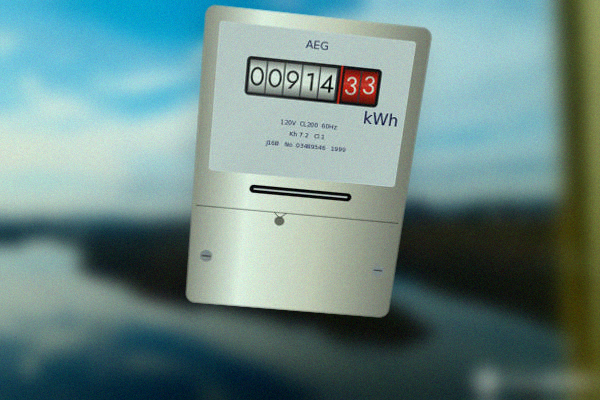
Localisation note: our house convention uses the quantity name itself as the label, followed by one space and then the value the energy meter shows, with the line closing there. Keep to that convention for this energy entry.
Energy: 914.33 kWh
